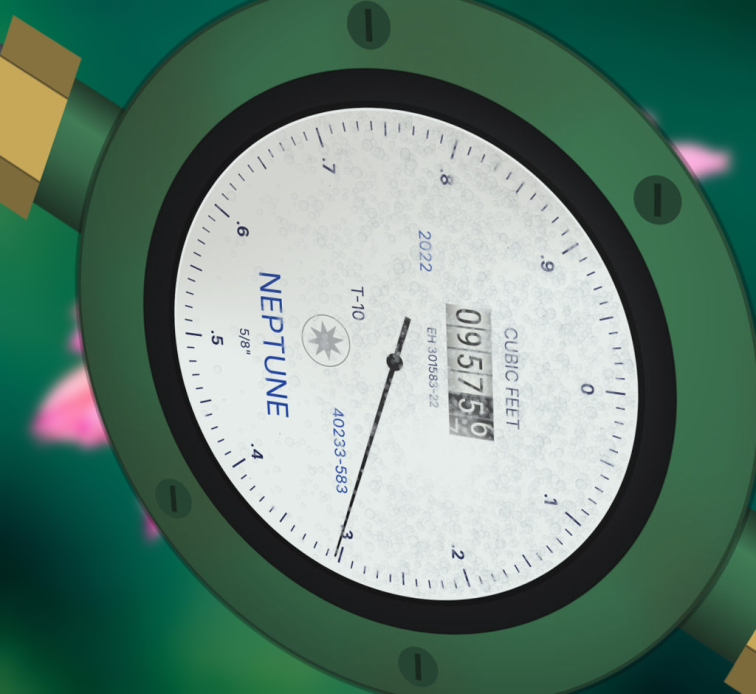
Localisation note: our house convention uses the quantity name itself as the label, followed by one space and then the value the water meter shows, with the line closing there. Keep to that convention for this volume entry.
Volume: 95756.30 ft³
